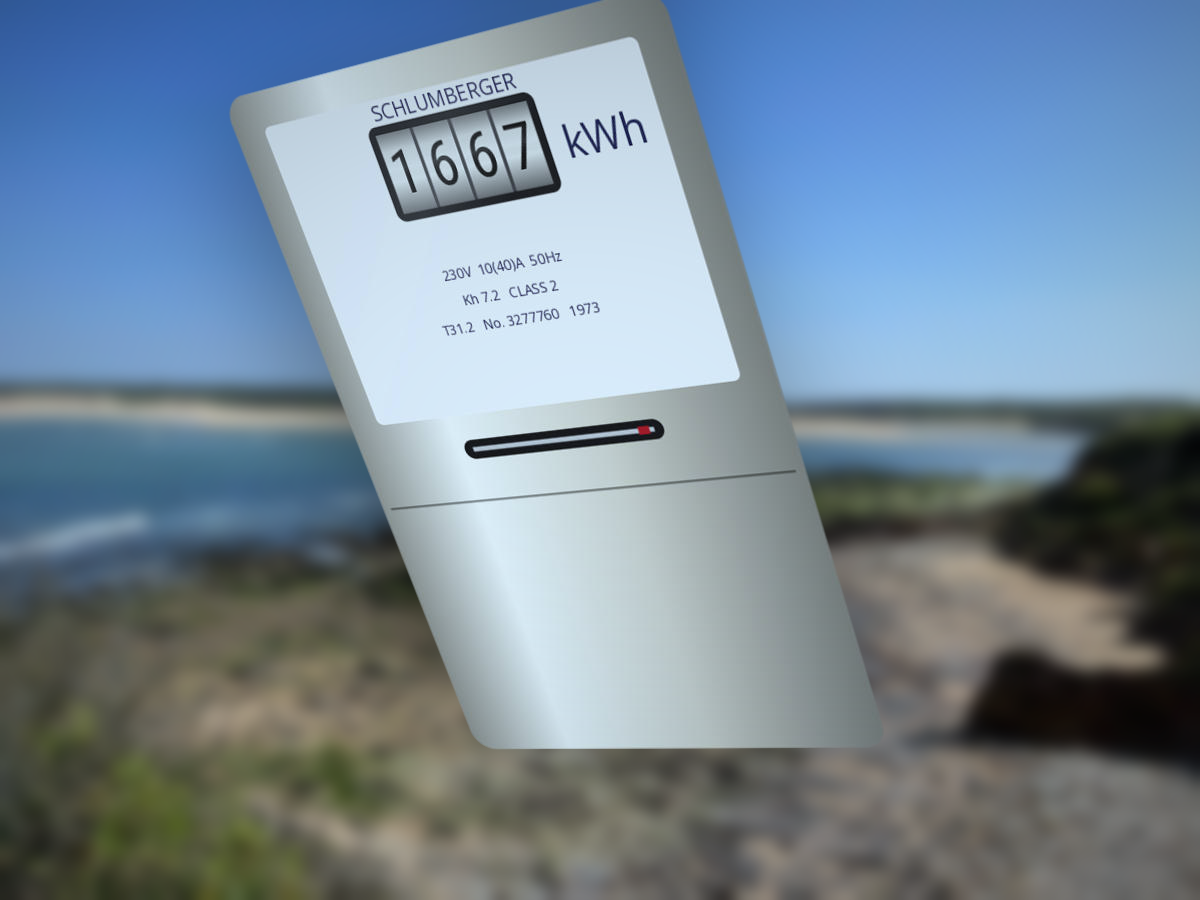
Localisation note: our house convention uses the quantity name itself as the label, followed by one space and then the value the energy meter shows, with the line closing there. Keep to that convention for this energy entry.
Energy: 1667 kWh
